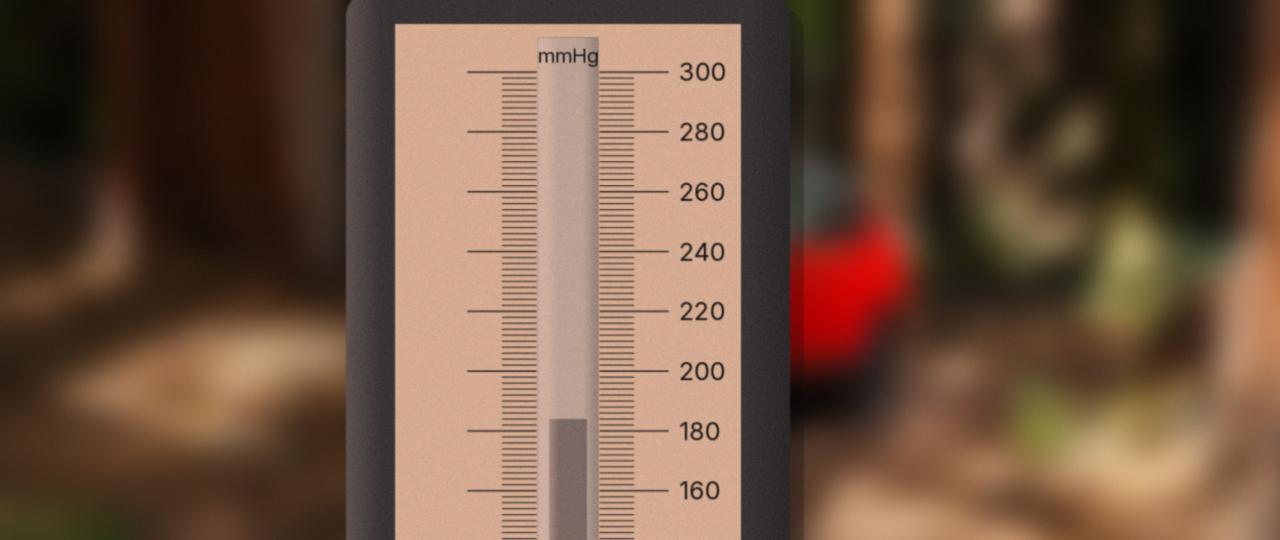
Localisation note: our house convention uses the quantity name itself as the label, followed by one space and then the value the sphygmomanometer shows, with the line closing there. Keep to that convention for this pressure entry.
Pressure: 184 mmHg
